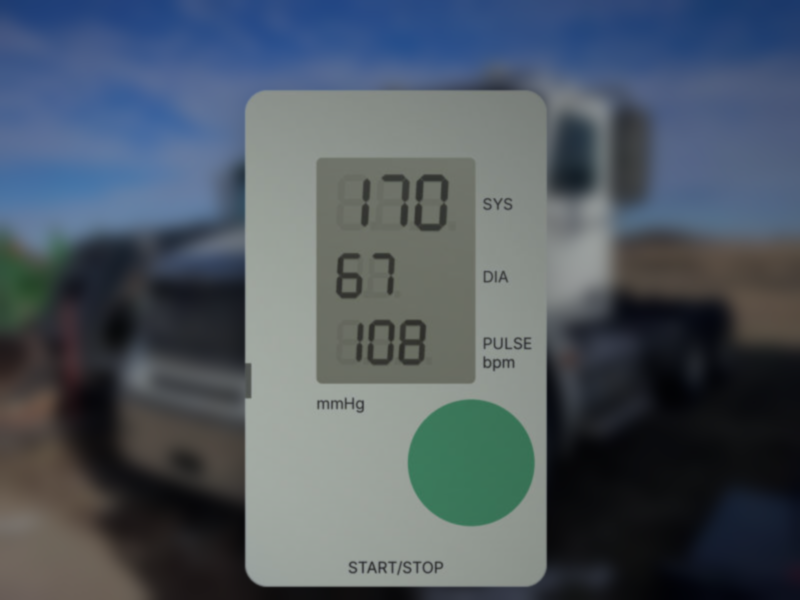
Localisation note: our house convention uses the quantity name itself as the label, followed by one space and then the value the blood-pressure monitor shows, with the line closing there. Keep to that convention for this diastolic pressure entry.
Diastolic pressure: 67 mmHg
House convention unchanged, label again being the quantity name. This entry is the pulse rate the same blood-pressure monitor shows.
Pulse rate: 108 bpm
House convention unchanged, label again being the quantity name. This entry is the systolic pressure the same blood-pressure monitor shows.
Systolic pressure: 170 mmHg
